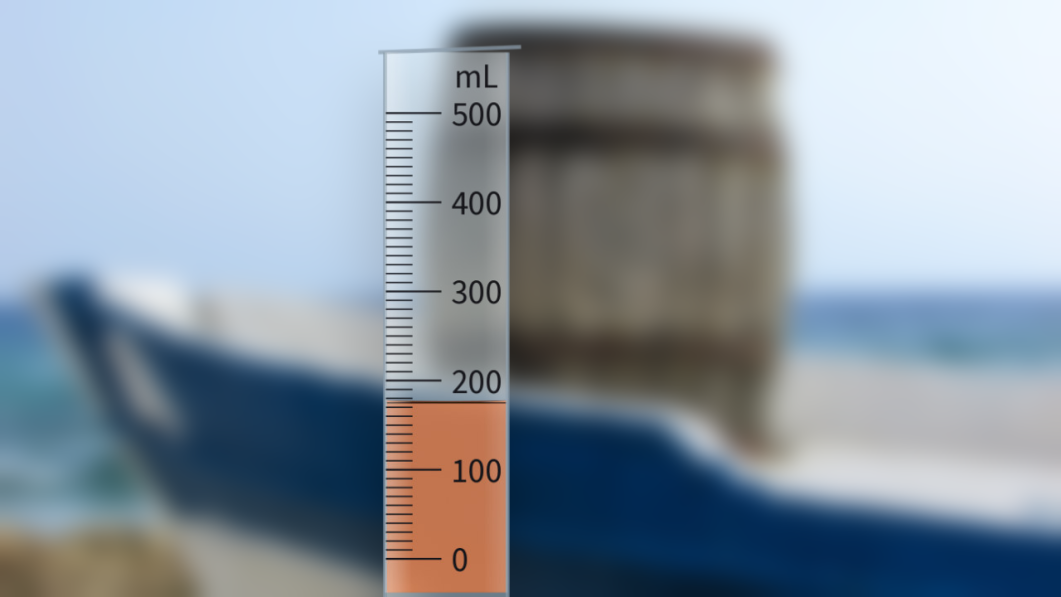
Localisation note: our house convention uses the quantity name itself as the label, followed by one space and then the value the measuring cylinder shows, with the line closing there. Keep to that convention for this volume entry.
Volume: 175 mL
